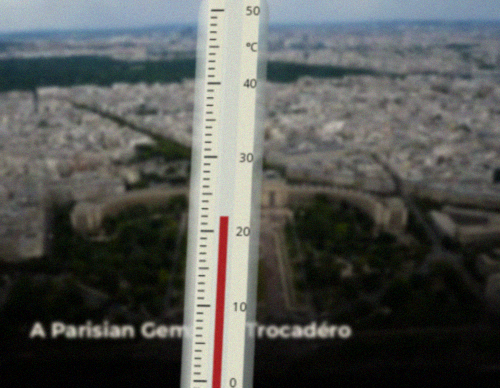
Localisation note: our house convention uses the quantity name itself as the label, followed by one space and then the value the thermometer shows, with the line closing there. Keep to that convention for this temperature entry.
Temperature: 22 °C
